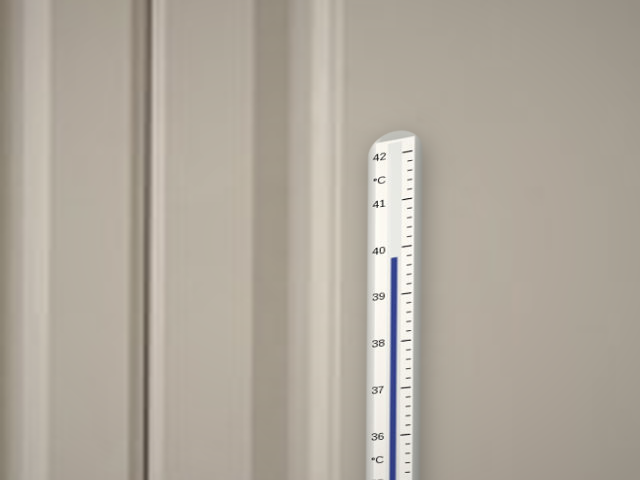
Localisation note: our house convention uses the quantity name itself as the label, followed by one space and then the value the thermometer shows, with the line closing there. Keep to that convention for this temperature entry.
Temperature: 39.8 °C
